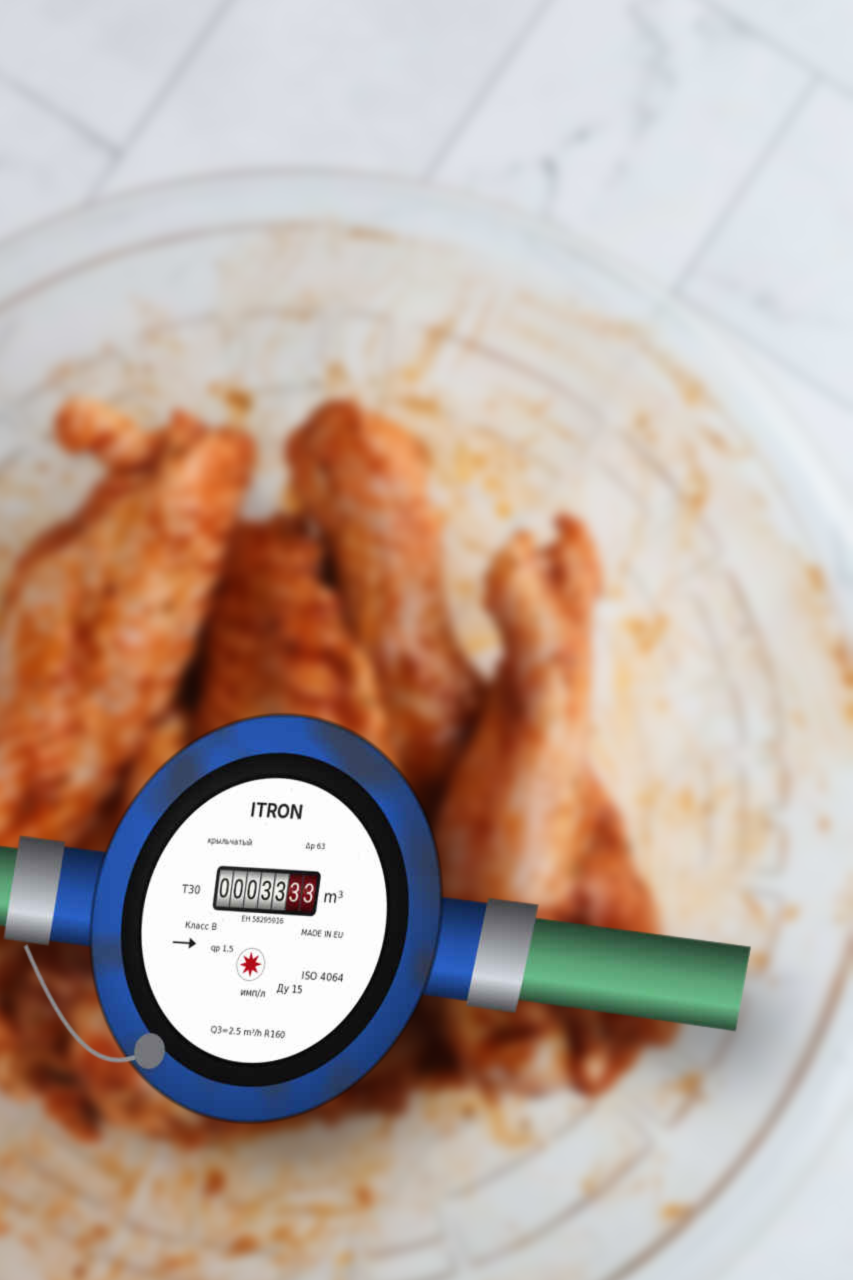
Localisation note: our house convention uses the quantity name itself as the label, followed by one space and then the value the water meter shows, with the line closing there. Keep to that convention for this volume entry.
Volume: 33.33 m³
